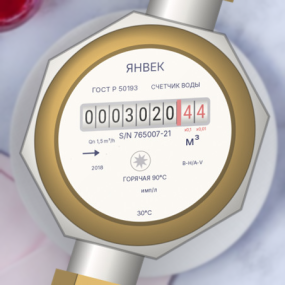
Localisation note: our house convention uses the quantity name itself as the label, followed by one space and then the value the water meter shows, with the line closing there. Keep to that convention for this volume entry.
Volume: 3020.44 m³
